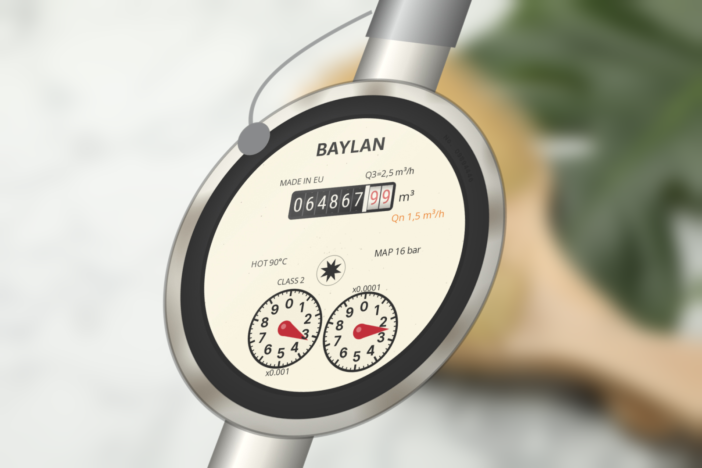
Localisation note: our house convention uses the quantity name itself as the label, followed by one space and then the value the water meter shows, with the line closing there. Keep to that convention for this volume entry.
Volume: 64867.9932 m³
